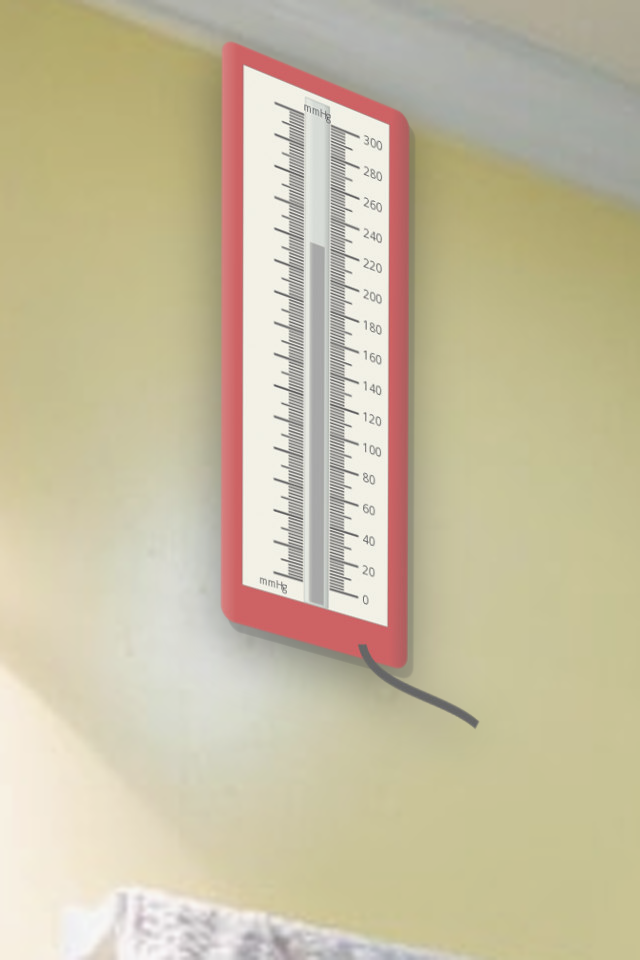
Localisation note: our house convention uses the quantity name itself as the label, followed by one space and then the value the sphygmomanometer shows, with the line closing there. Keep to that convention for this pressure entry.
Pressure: 220 mmHg
